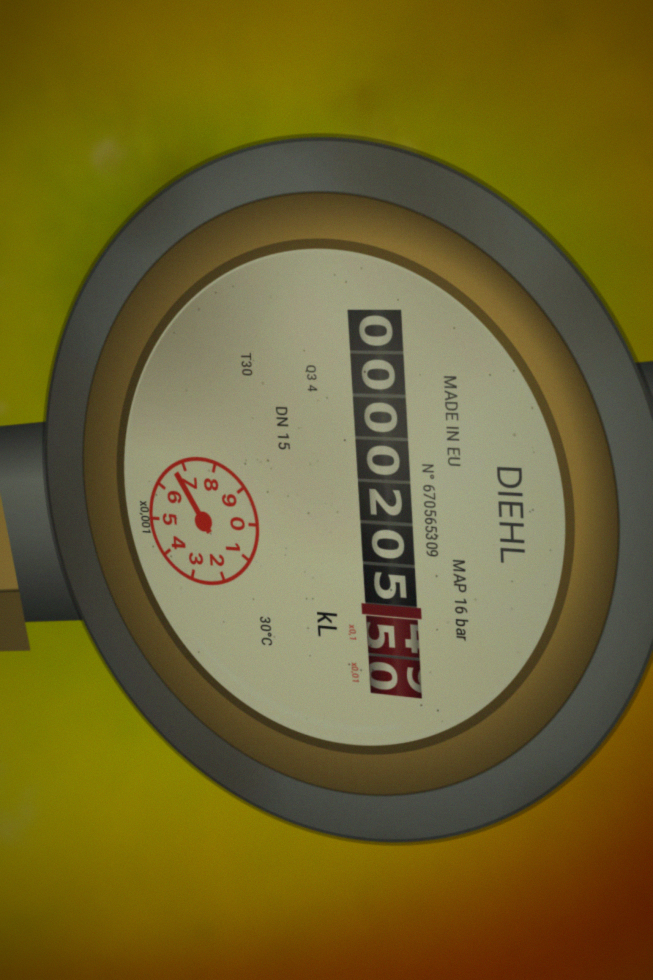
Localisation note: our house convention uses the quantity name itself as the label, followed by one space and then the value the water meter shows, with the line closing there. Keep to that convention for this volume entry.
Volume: 205.496 kL
